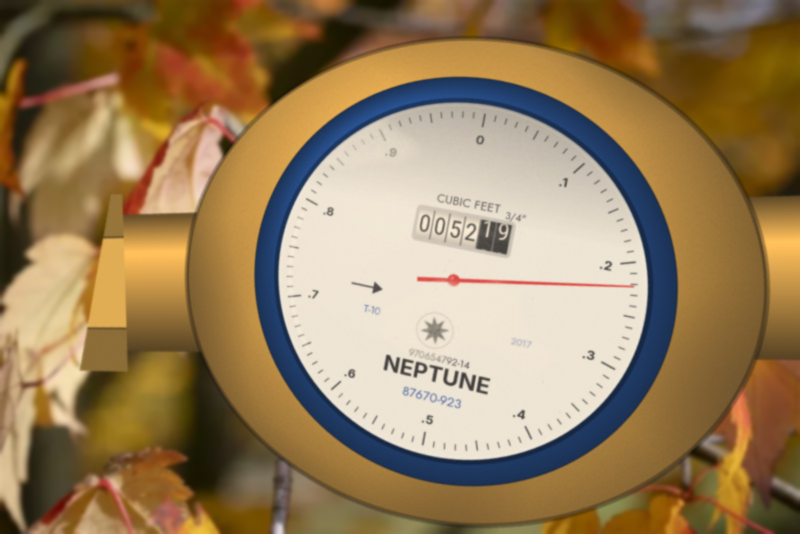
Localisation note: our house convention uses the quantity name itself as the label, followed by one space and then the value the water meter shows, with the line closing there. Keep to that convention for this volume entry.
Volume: 5219.22 ft³
